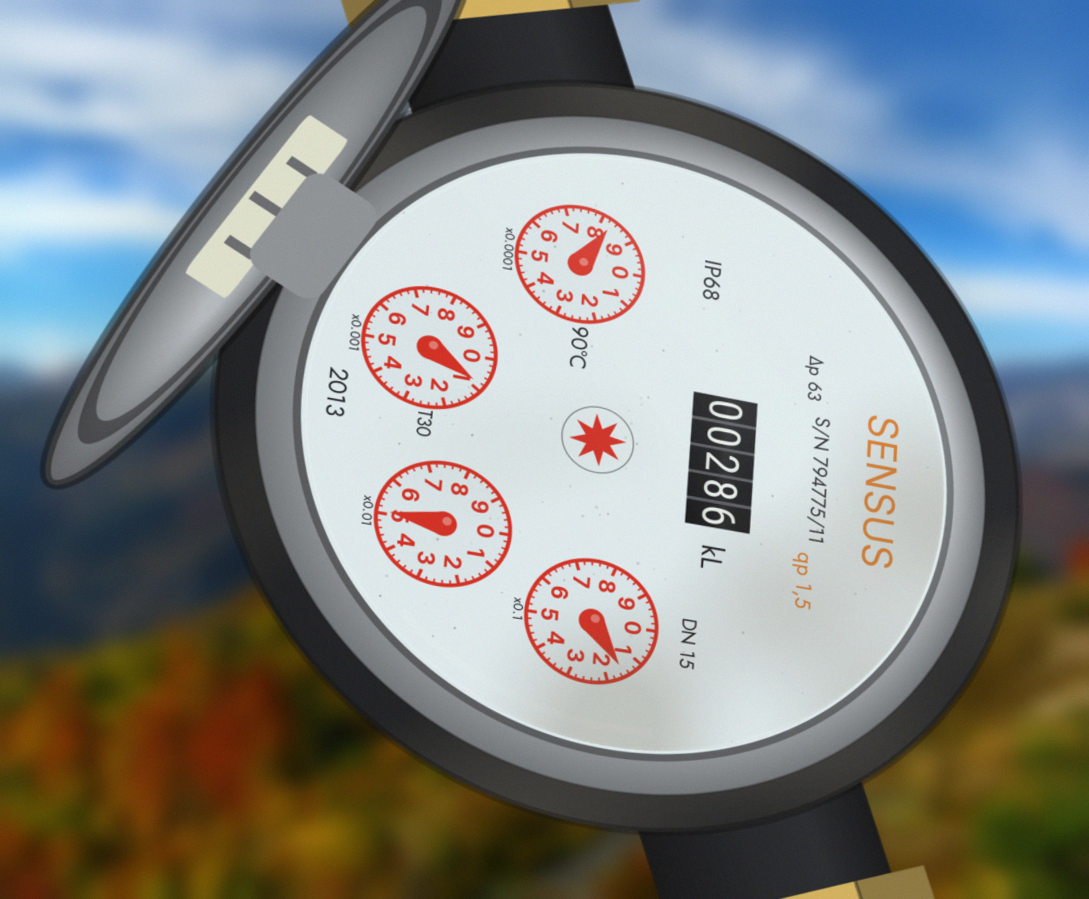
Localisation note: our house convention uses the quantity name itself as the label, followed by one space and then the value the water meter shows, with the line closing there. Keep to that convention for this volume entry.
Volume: 286.1508 kL
